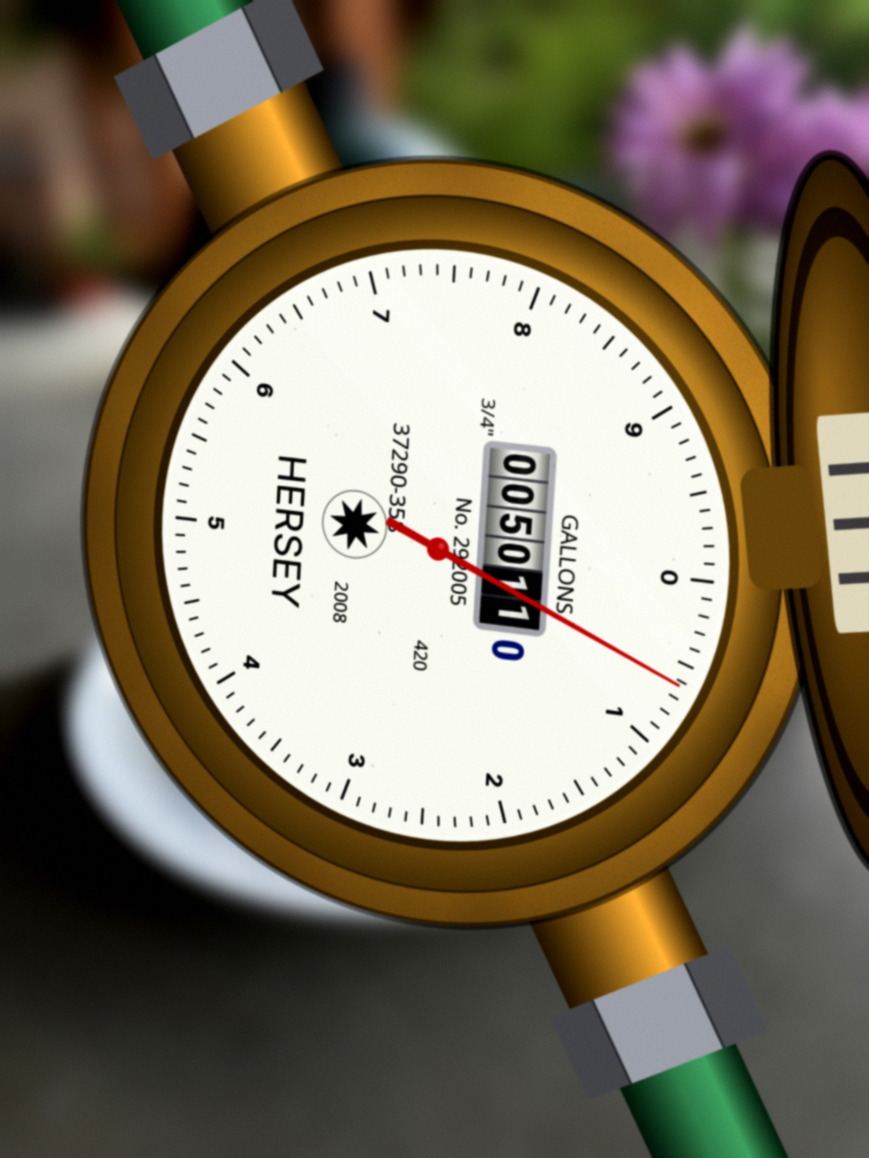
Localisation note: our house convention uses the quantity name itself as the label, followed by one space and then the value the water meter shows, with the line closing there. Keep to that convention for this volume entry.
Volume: 50110.6 gal
